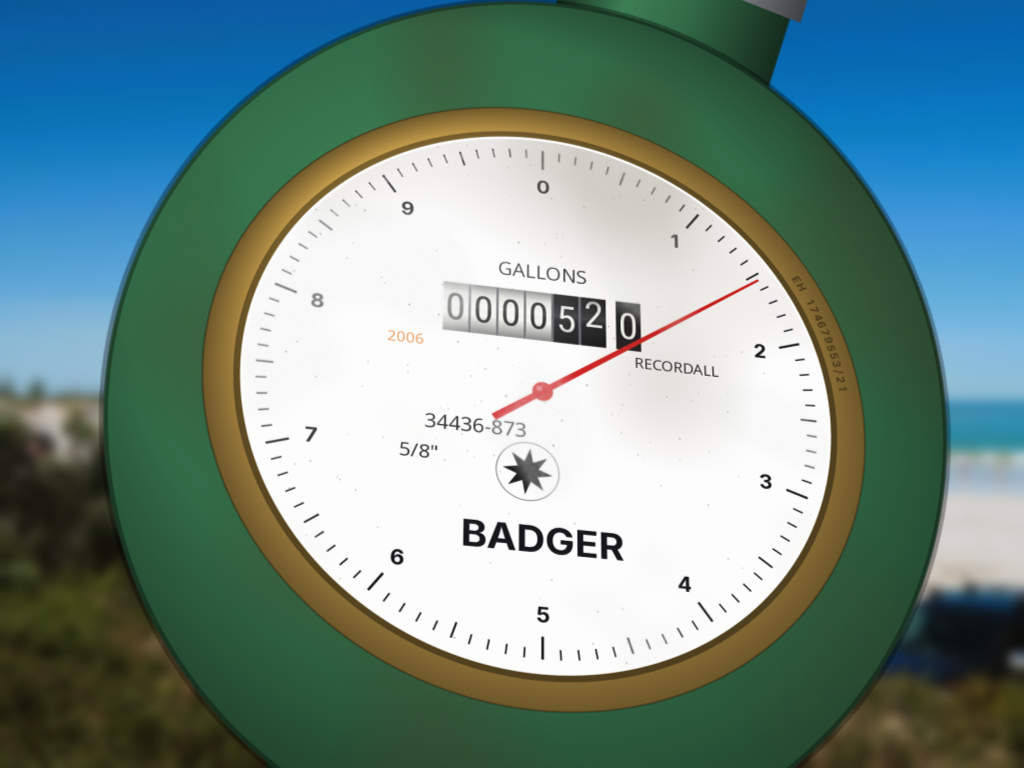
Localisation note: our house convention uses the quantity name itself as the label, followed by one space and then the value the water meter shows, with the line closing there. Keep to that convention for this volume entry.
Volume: 521.5 gal
